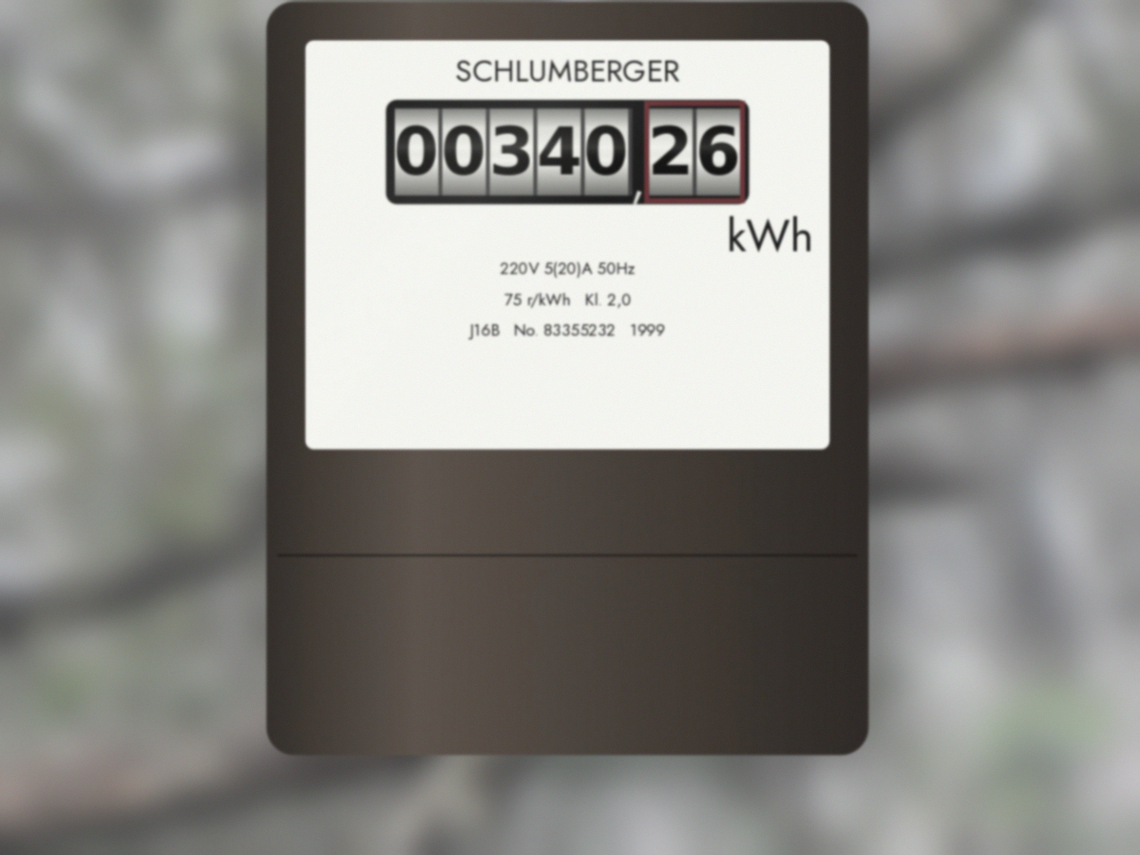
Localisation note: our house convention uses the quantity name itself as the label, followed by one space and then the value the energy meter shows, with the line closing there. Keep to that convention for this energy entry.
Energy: 340.26 kWh
